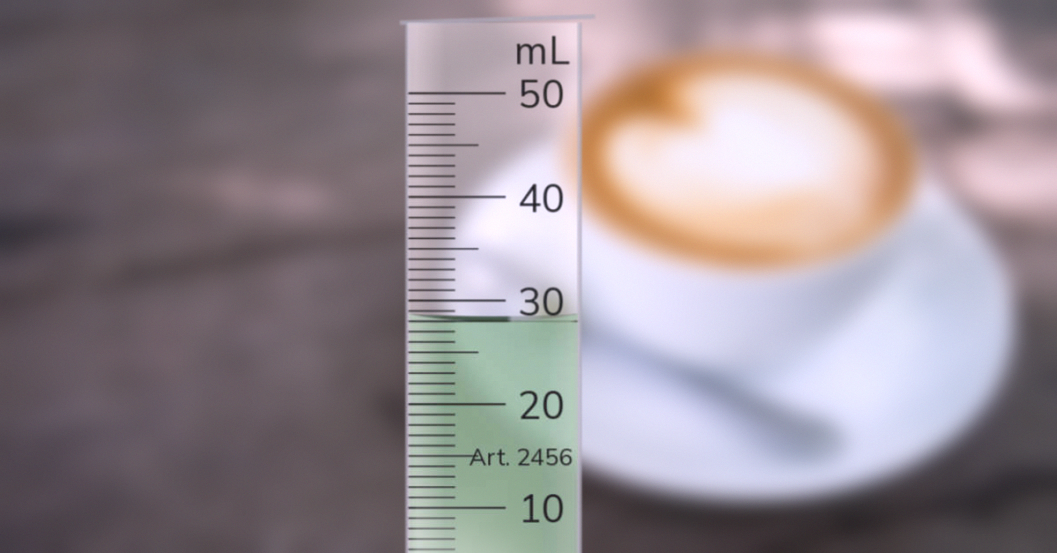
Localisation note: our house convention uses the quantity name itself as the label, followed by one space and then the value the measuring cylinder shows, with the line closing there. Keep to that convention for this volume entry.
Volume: 28 mL
